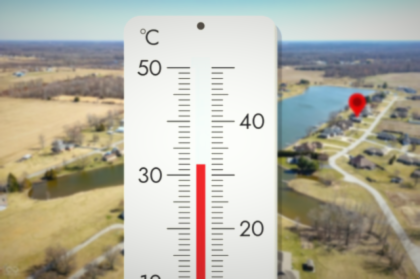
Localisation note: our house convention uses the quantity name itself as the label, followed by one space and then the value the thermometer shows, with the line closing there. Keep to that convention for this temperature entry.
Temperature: 32 °C
